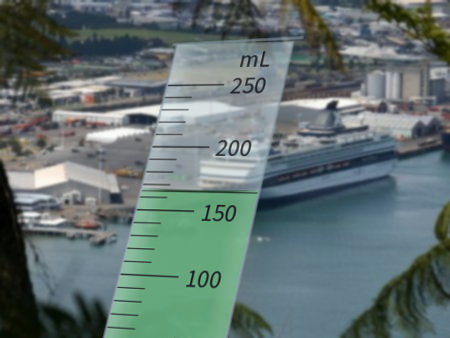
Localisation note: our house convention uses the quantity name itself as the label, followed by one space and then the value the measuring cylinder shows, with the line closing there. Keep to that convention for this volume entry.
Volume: 165 mL
